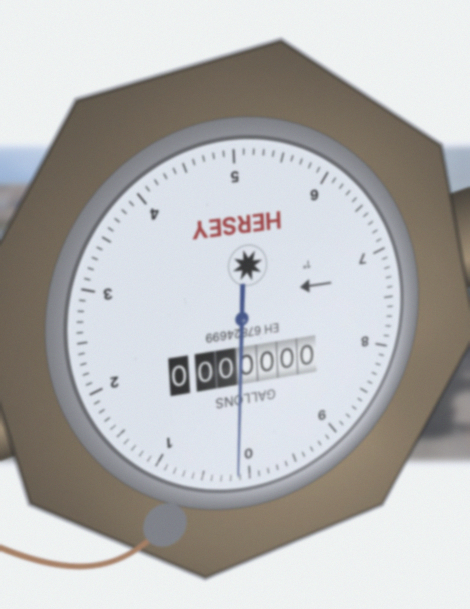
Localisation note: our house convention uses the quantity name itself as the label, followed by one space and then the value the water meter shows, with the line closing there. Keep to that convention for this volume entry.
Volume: 0.1 gal
